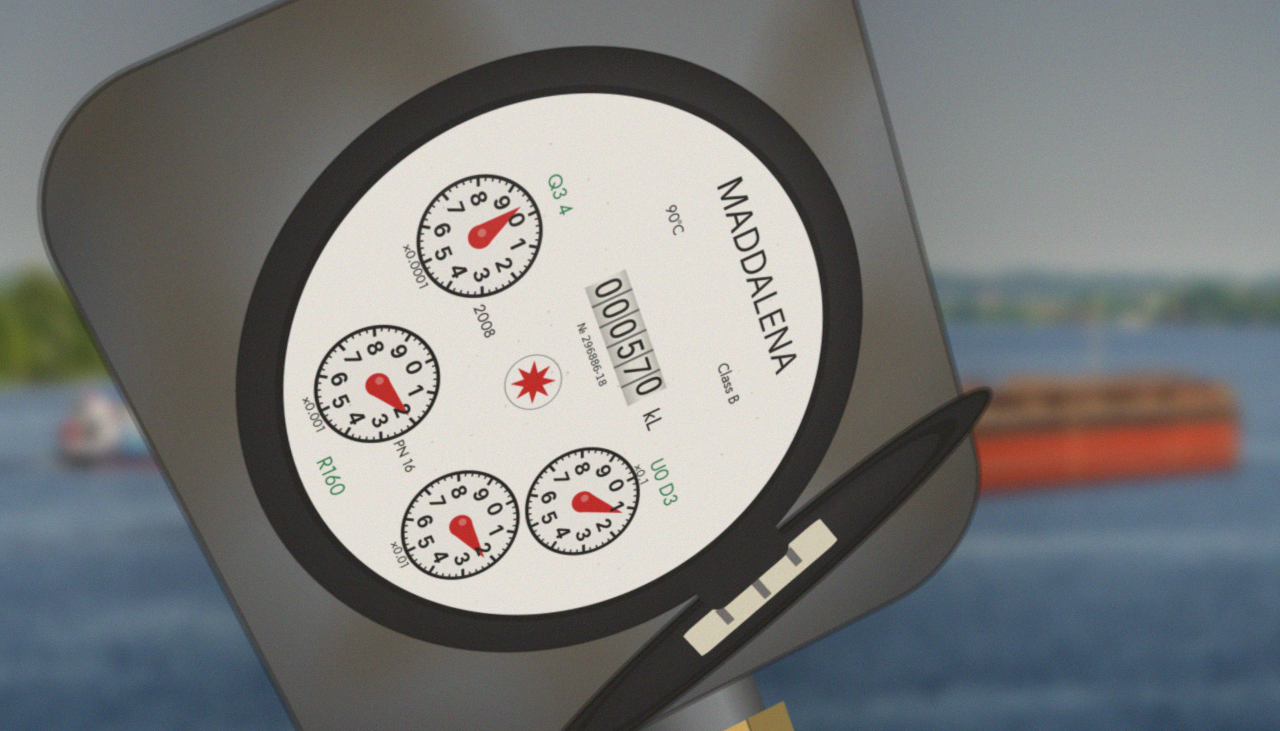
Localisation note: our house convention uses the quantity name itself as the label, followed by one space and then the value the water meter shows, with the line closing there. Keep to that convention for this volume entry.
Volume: 570.1219 kL
